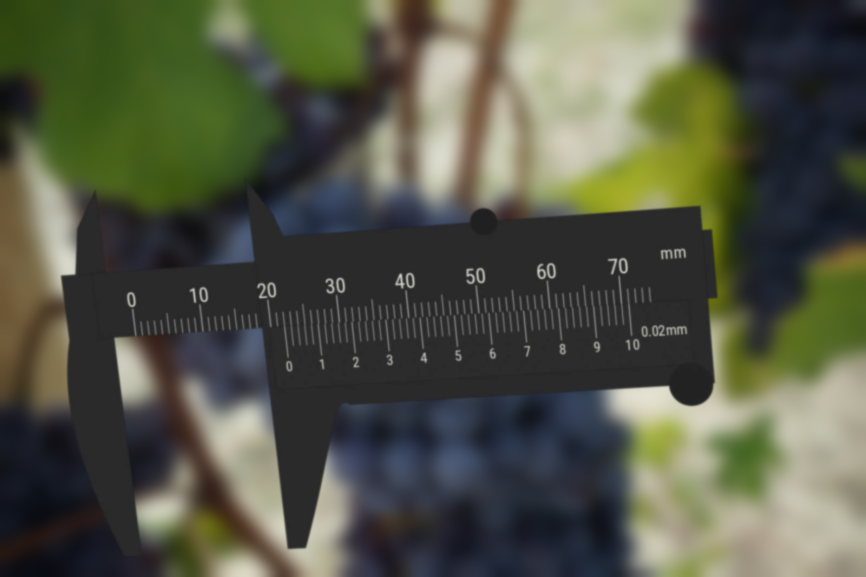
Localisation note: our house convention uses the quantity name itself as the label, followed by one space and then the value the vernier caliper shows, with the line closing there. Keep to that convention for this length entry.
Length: 22.0 mm
